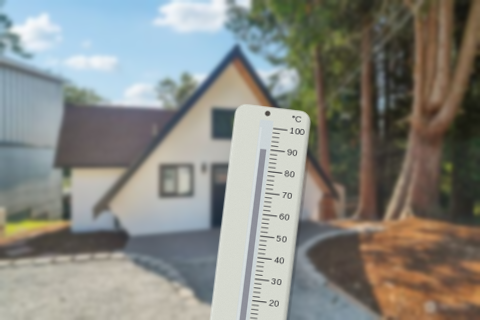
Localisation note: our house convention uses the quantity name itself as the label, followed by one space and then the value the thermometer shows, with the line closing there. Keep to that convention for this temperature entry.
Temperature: 90 °C
